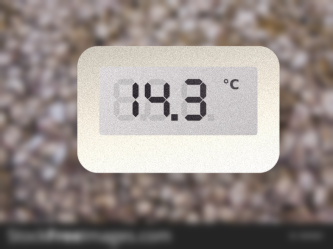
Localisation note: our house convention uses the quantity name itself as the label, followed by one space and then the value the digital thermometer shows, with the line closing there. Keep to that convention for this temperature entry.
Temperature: 14.3 °C
